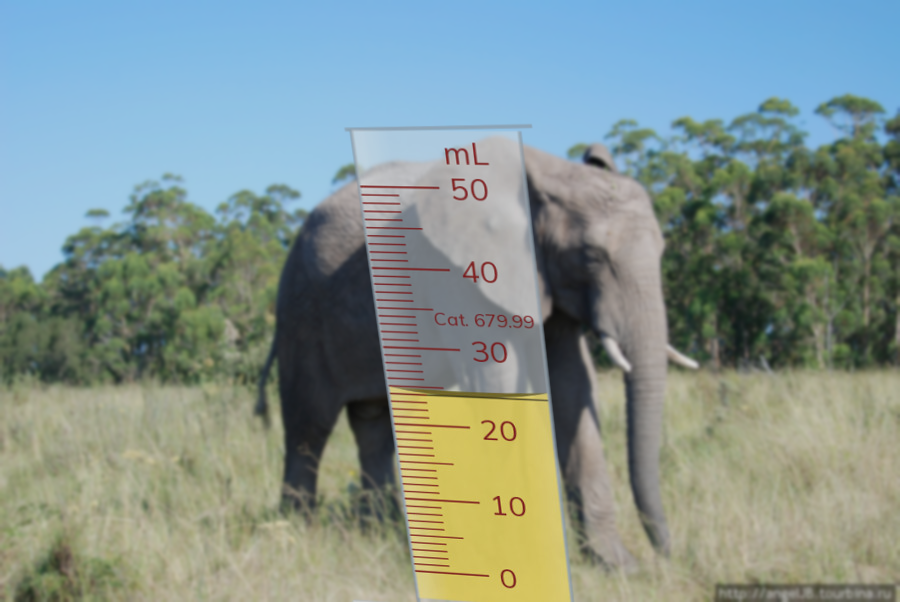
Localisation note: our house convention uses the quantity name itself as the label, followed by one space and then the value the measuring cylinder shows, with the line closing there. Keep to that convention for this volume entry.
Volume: 24 mL
